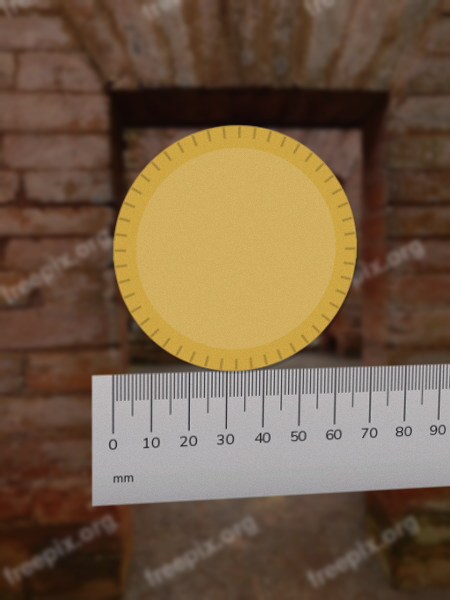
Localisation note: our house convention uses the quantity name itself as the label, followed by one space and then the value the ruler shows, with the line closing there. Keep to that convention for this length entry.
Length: 65 mm
